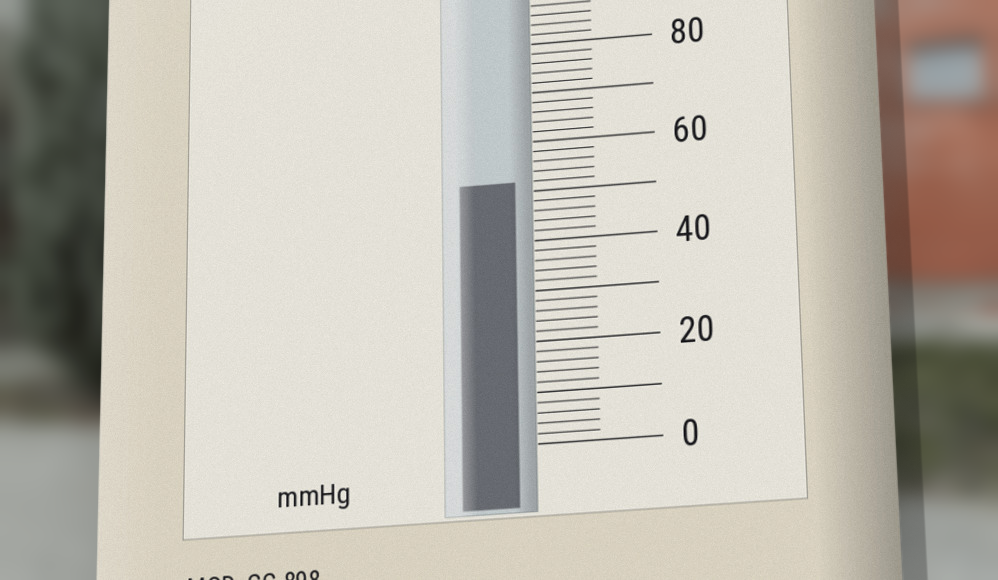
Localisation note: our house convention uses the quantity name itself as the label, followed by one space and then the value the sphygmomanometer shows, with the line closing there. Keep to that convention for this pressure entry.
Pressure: 52 mmHg
